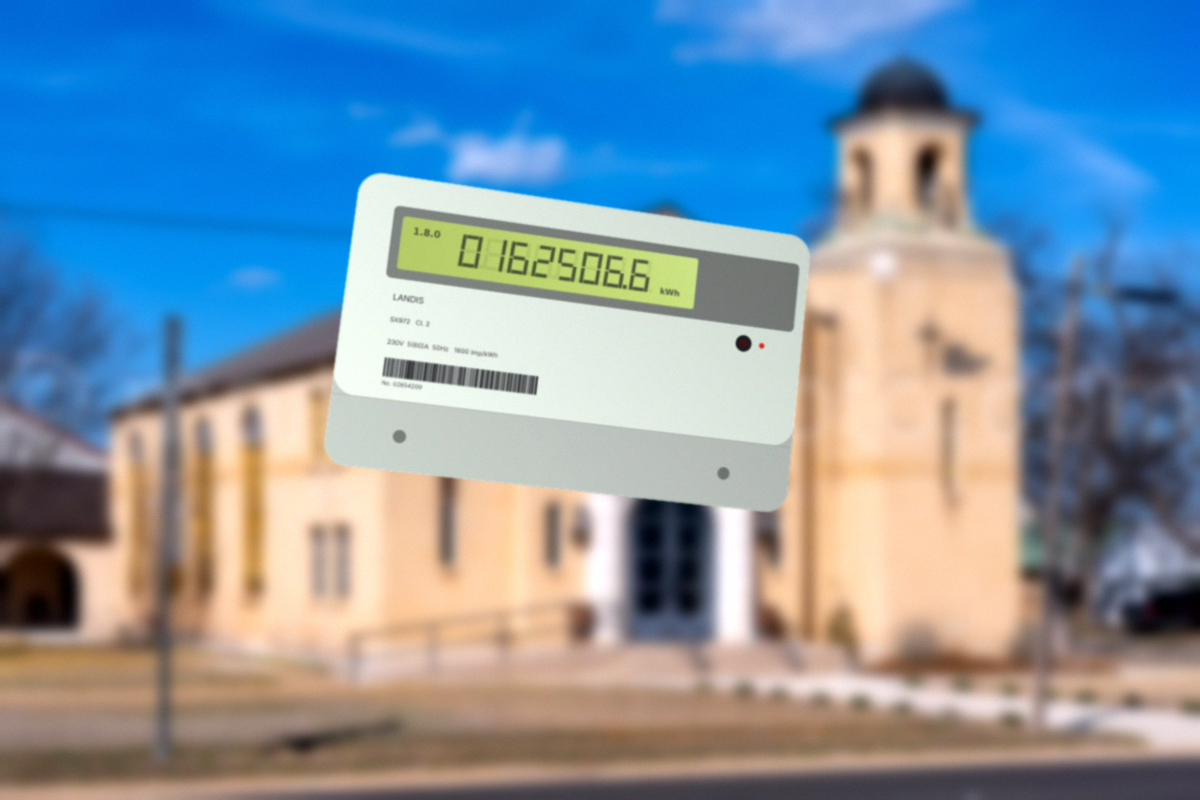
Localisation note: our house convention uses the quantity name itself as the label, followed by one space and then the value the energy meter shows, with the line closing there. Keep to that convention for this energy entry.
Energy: 162506.6 kWh
